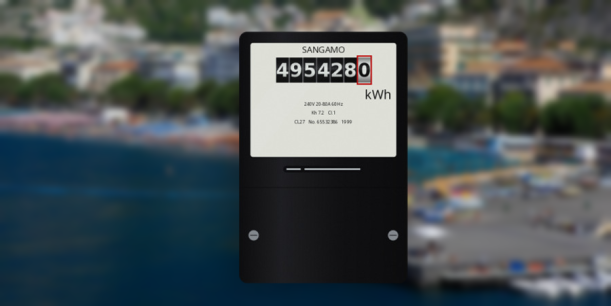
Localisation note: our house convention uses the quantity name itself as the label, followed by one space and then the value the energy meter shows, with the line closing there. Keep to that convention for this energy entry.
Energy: 495428.0 kWh
